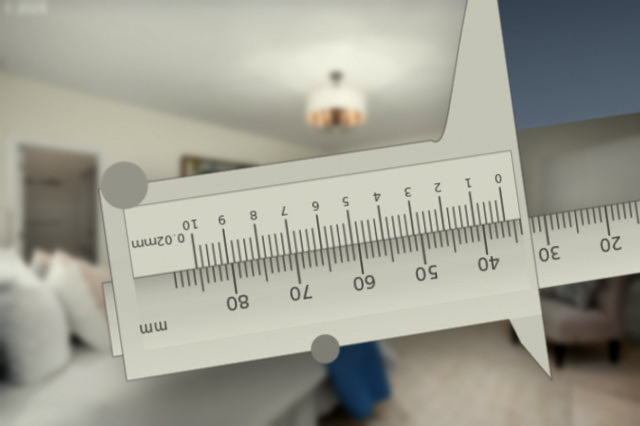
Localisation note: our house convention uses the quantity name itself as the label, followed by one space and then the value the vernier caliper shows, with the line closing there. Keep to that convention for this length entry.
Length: 36.5 mm
